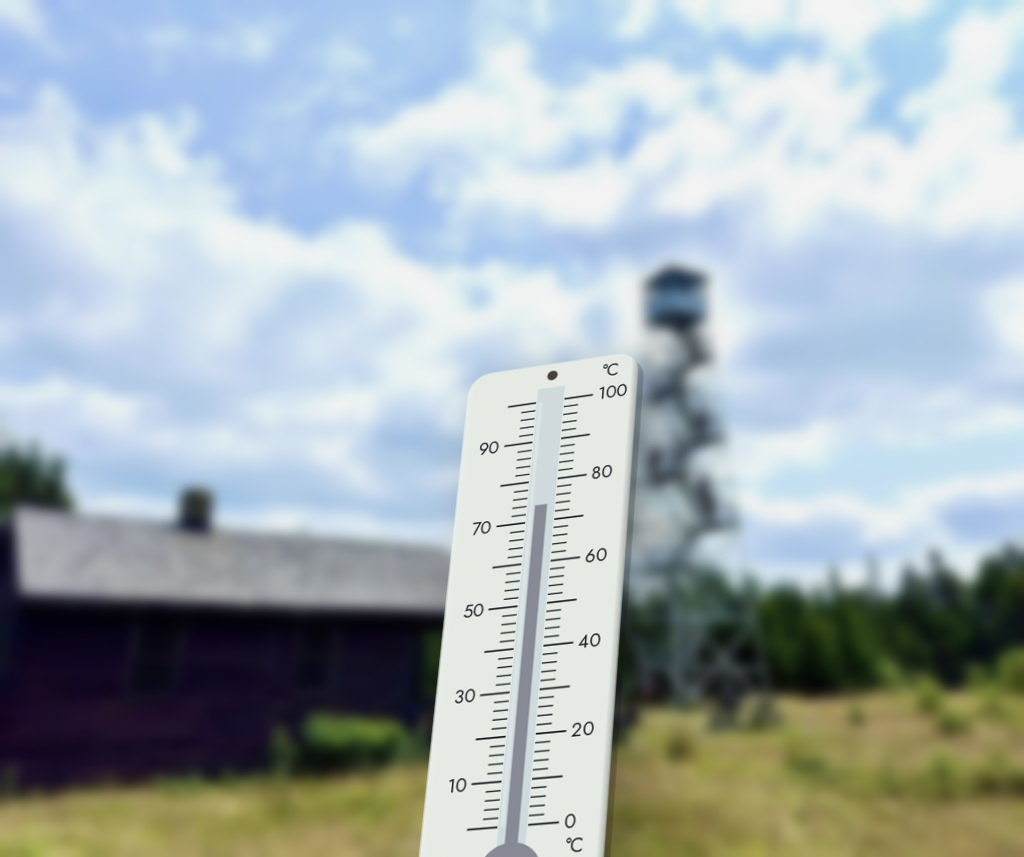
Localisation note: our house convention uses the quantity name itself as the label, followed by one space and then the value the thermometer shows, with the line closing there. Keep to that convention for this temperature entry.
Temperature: 74 °C
